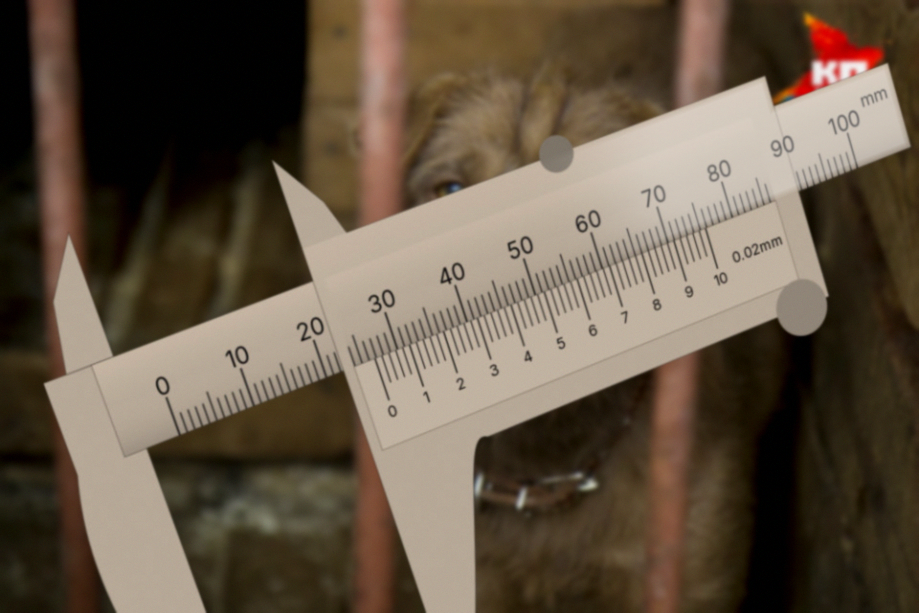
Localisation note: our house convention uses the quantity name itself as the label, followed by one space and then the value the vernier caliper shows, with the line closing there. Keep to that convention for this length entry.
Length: 26.8 mm
